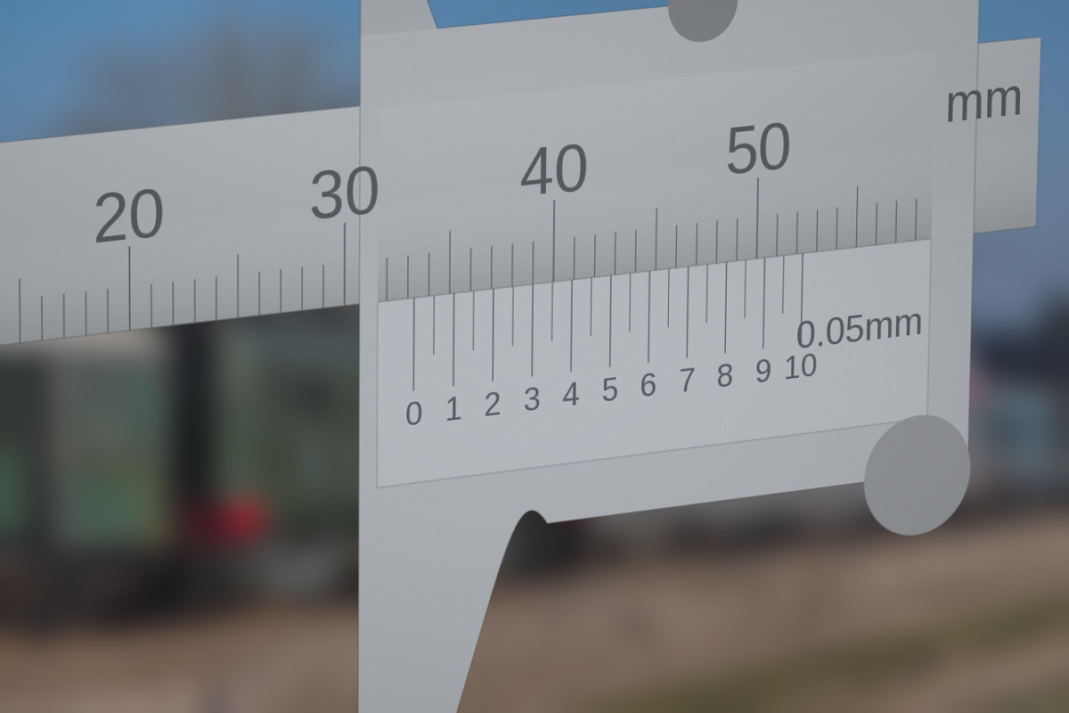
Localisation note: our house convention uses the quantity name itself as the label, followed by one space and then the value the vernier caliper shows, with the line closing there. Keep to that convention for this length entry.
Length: 33.3 mm
